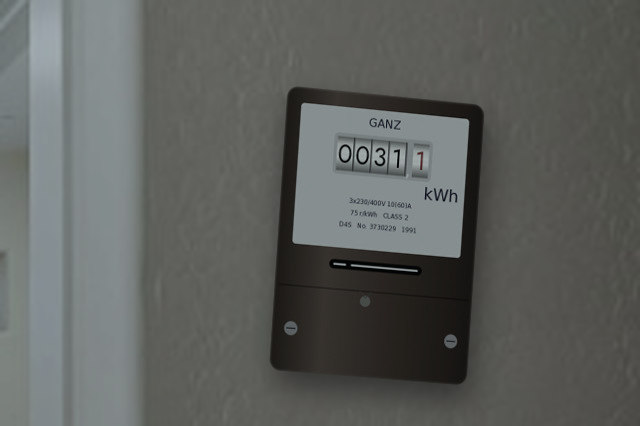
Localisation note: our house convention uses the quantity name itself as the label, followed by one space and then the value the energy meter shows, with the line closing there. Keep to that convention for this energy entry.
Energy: 31.1 kWh
